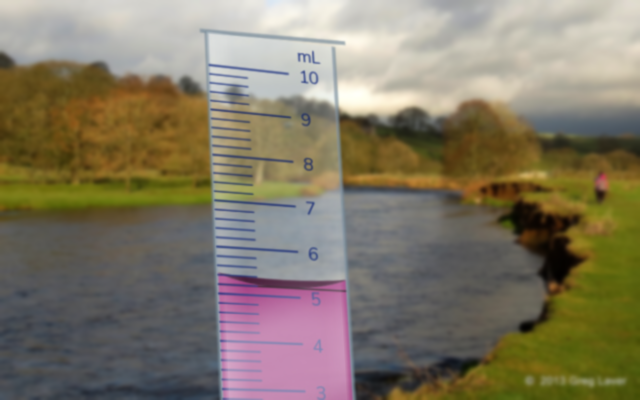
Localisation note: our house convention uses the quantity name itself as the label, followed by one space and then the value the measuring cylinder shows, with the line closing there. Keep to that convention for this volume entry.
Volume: 5.2 mL
